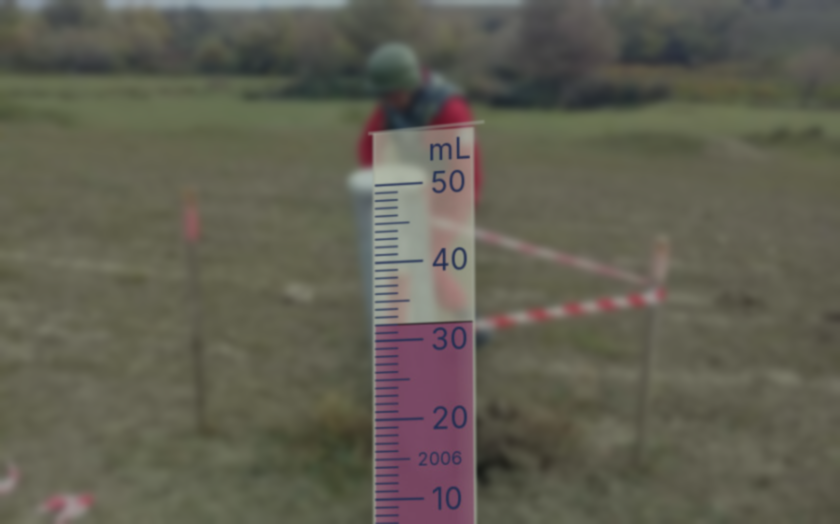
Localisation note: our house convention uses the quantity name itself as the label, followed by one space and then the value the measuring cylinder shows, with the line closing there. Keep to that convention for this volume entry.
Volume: 32 mL
